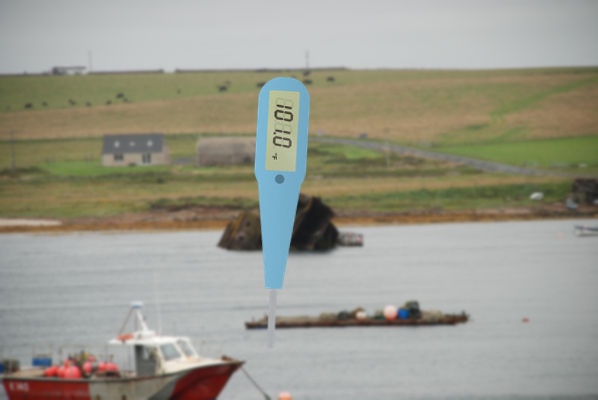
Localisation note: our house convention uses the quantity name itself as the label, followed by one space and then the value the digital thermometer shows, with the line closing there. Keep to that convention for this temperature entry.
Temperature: 101.0 °F
